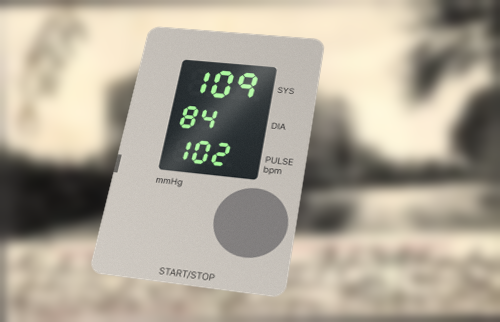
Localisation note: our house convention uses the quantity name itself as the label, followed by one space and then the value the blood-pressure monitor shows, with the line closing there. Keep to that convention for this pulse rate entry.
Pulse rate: 102 bpm
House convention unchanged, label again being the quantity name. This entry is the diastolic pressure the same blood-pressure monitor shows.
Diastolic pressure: 84 mmHg
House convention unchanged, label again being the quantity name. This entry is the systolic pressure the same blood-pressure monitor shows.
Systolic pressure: 109 mmHg
